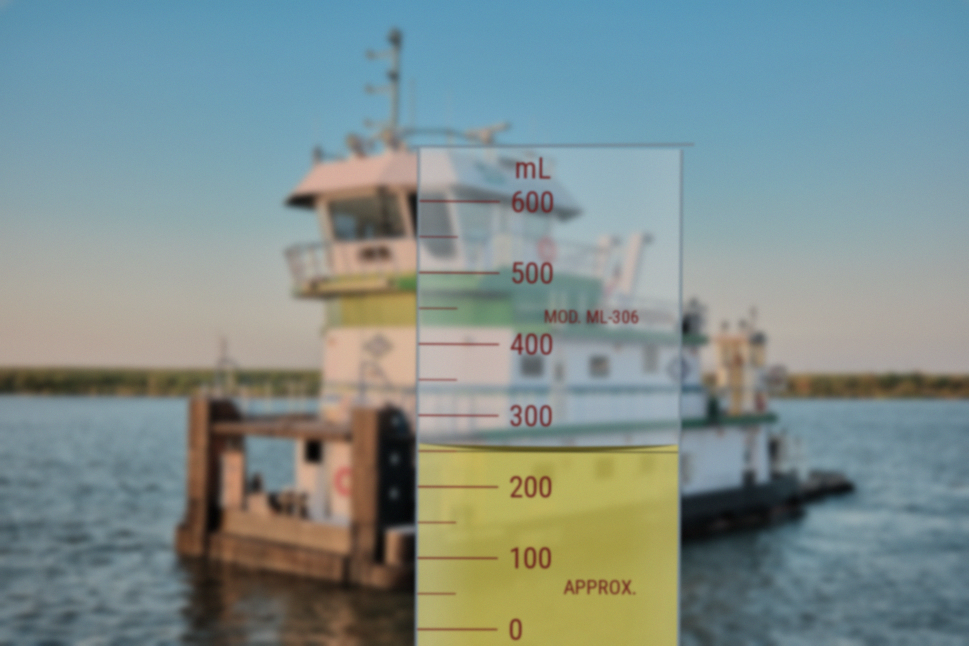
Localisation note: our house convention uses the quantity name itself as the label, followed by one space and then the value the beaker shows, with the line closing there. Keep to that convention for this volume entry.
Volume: 250 mL
